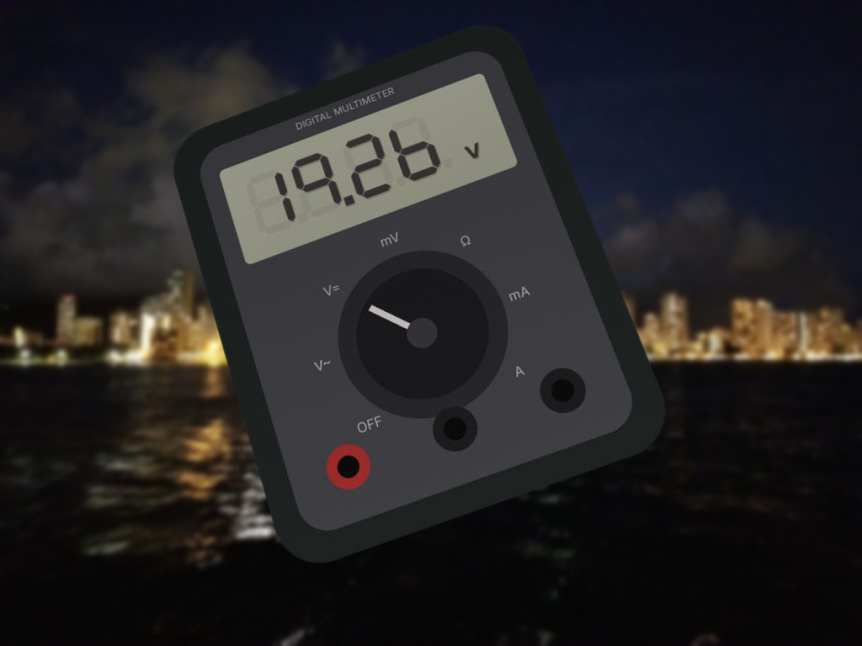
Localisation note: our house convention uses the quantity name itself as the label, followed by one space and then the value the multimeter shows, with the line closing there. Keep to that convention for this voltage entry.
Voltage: 19.26 V
